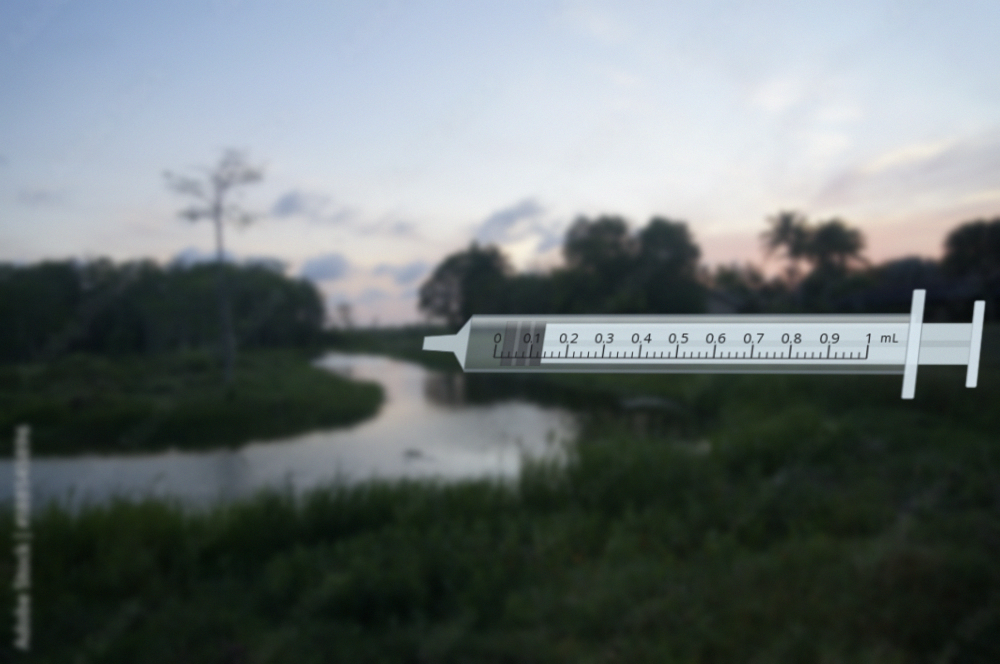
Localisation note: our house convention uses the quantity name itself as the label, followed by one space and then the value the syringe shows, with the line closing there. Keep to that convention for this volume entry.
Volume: 0.02 mL
